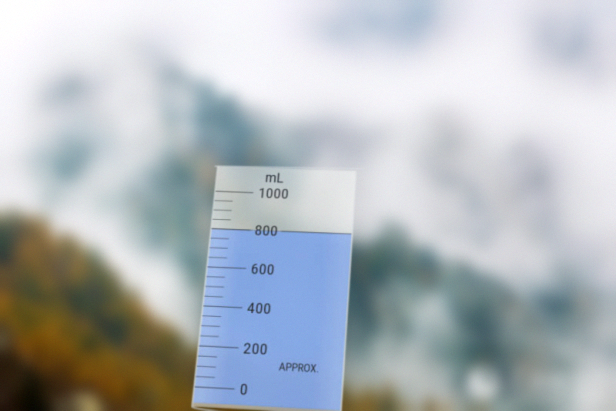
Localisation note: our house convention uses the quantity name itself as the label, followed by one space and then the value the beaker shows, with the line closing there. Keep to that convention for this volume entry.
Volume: 800 mL
